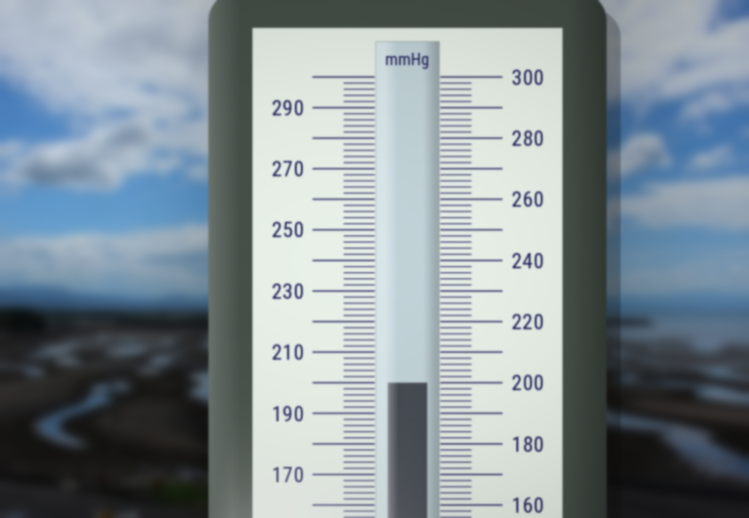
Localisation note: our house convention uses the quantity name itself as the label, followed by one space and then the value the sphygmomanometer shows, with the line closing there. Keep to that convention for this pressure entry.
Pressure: 200 mmHg
